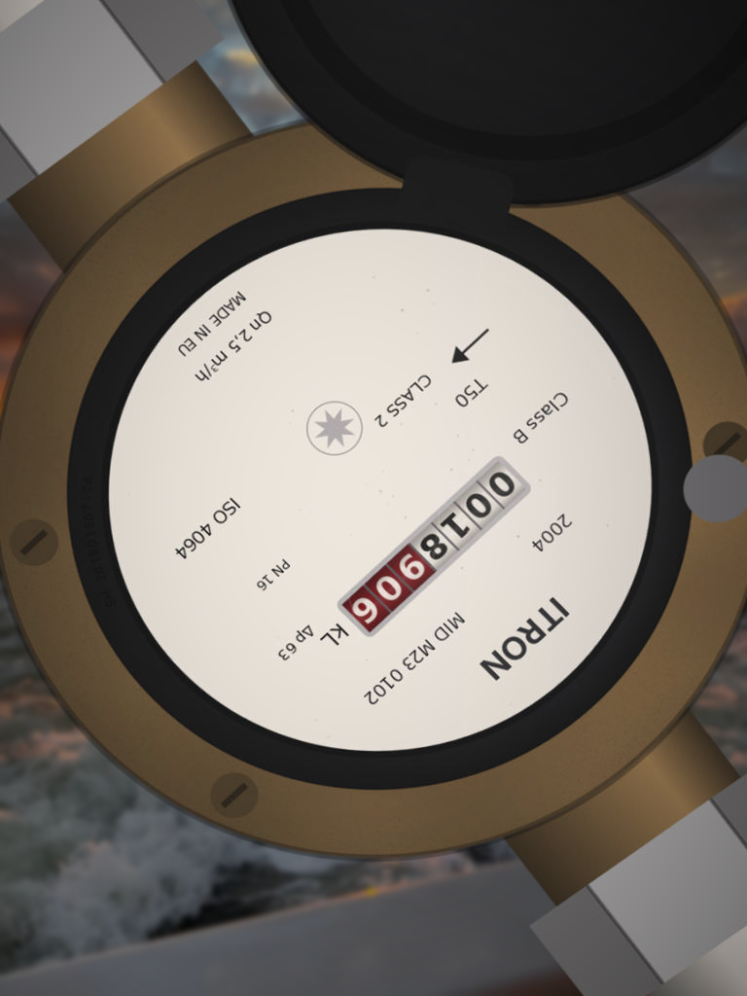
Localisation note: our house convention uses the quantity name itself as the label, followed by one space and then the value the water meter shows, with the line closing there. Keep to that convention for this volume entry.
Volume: 18.906 kL
